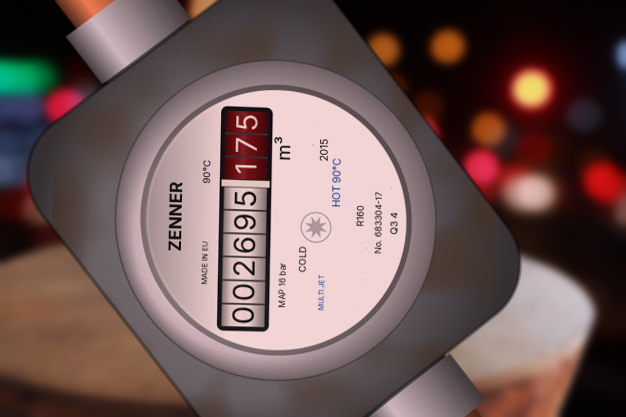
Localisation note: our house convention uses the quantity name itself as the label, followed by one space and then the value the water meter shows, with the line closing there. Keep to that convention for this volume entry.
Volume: 2695.175 m³
